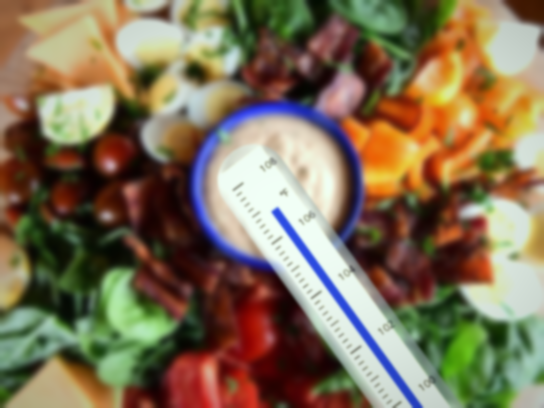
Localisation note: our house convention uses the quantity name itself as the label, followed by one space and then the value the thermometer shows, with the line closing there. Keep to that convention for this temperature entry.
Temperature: 106.8 °F
